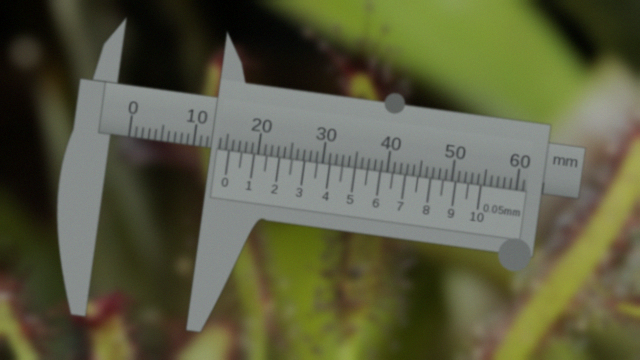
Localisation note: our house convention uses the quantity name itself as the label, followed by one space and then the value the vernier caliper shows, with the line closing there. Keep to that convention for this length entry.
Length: 15.5 mm
